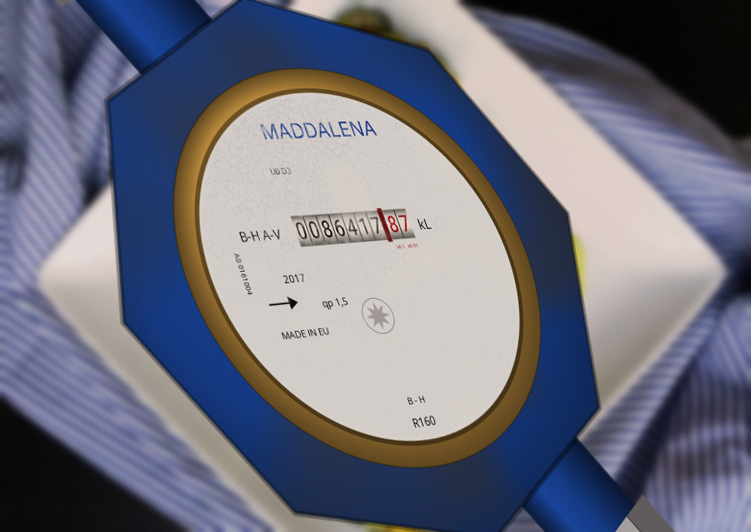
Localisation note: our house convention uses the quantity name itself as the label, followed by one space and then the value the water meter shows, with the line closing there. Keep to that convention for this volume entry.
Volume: 86417.87 kL
